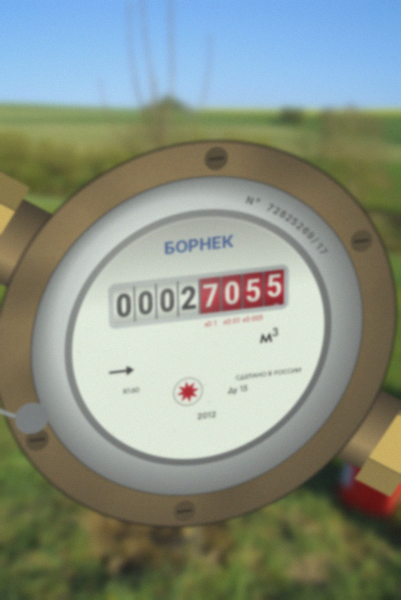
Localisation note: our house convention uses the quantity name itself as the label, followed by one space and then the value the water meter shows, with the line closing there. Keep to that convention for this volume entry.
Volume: 2.7055 m³
